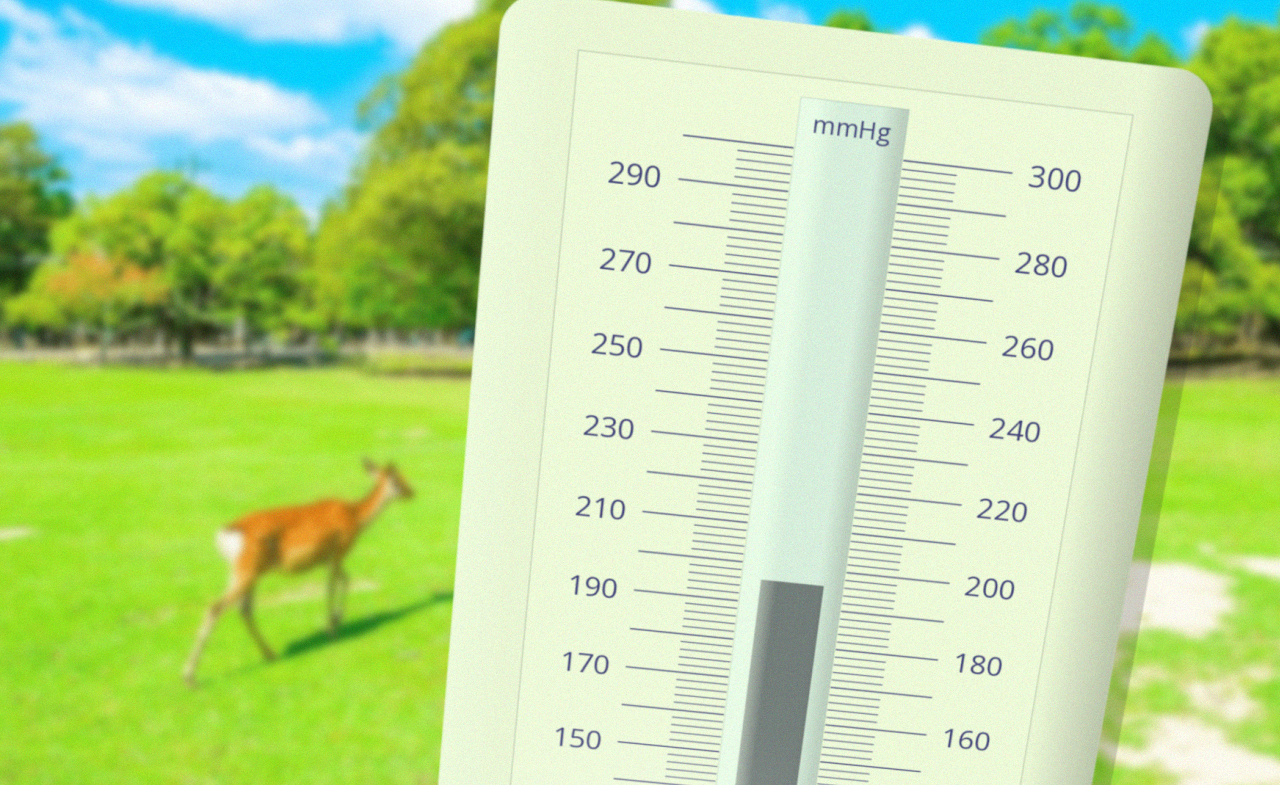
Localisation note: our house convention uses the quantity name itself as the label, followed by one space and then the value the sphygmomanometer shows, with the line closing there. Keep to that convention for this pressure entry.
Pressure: 196 mmHg
